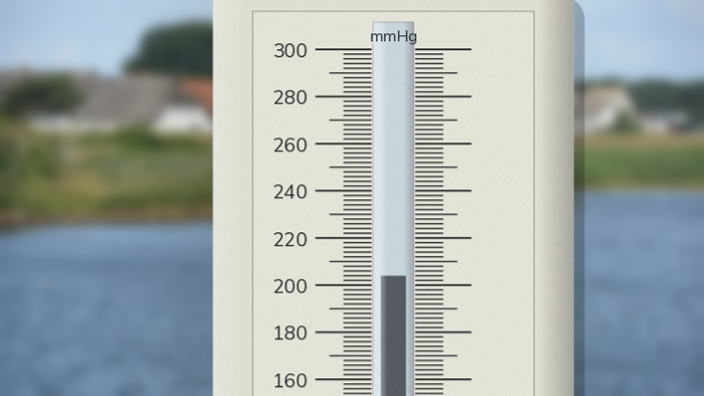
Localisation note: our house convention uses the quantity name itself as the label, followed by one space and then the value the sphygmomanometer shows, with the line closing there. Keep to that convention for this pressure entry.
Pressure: 204 mmHg
